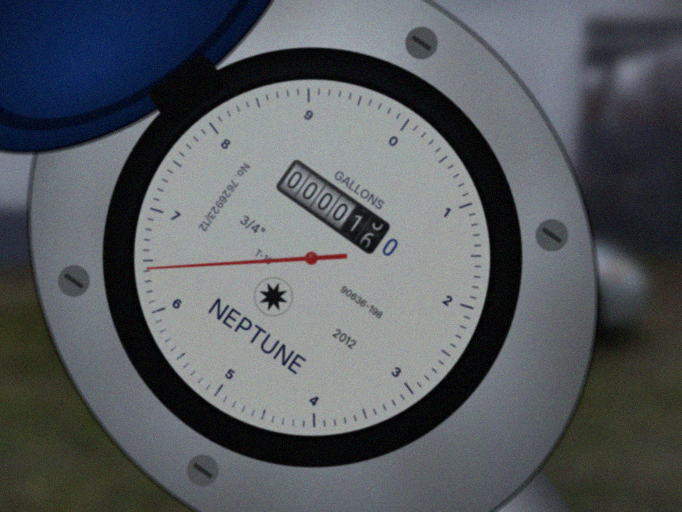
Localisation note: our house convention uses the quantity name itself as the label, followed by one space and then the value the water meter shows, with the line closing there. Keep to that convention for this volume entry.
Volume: 156.4 gal
